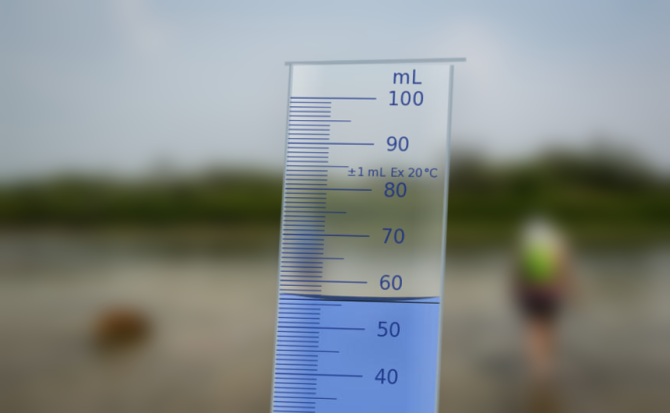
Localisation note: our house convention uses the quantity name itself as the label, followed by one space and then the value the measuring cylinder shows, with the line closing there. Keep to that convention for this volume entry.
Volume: 56 mL
